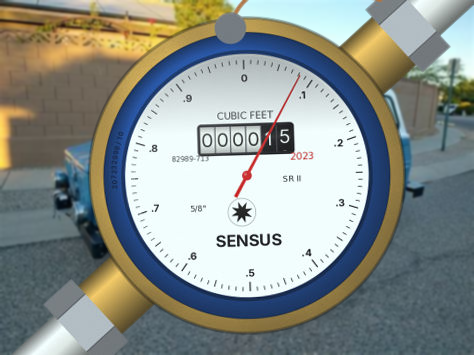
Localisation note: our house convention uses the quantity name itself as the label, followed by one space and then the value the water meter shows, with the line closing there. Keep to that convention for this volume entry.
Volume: 15.08 ft³
